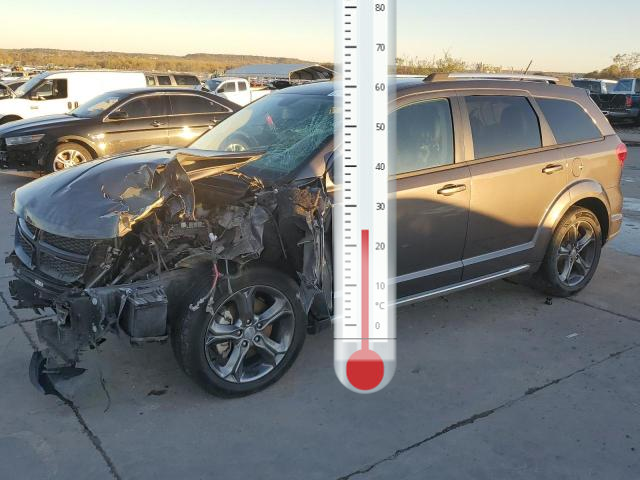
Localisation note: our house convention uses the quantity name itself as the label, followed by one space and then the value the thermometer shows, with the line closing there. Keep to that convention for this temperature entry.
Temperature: 24 °C
